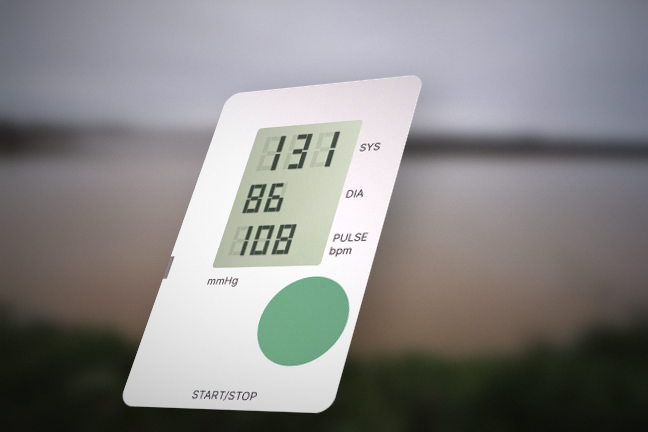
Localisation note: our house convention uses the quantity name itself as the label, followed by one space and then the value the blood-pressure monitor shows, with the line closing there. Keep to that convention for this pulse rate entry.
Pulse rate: 108 bpm
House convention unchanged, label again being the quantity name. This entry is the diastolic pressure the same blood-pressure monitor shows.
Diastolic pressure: 86 mmHg
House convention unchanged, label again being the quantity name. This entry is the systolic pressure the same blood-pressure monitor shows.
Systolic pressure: 131 mmHg
